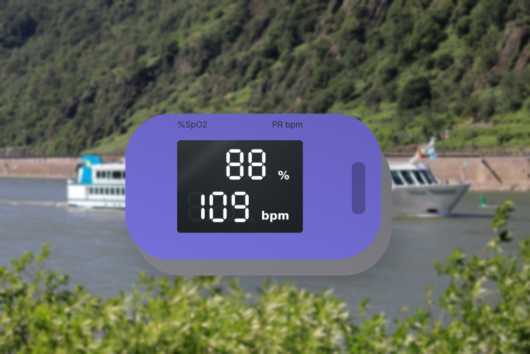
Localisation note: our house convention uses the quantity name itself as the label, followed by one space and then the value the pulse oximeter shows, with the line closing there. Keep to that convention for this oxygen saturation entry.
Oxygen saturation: 88 %
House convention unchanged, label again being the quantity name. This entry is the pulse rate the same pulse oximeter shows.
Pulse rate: 109 bpm
